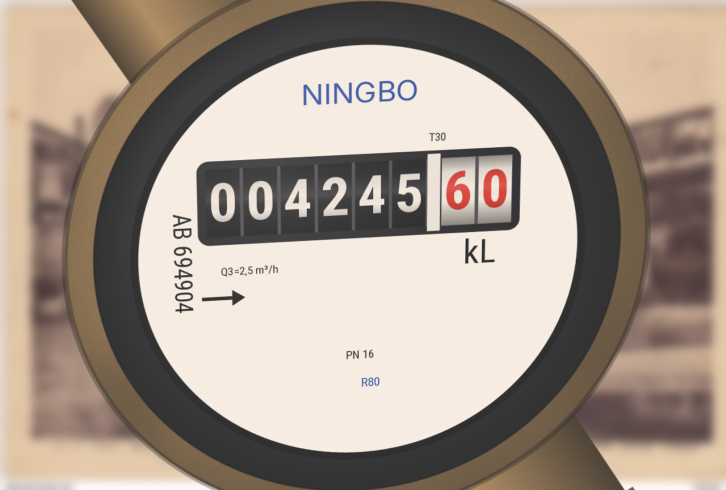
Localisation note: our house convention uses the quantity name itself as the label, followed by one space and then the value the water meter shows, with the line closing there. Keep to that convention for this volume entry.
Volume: 4245.60 kL
